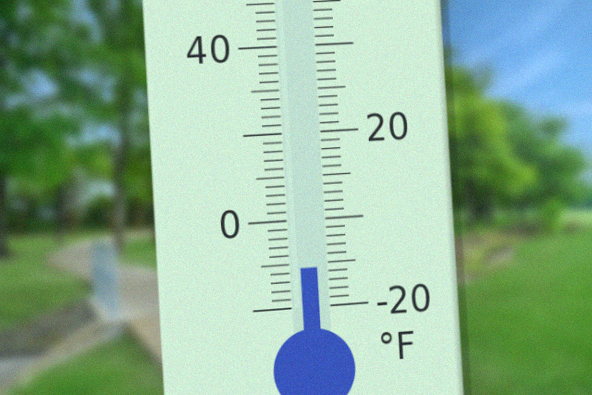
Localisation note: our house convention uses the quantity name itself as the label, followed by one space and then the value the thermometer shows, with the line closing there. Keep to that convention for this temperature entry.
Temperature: -11 °F
